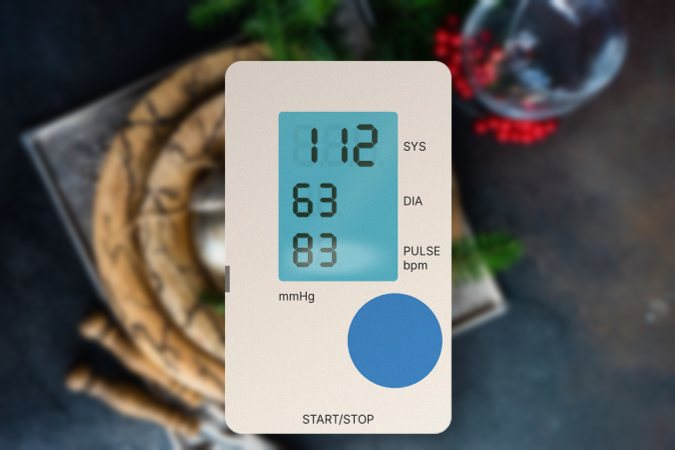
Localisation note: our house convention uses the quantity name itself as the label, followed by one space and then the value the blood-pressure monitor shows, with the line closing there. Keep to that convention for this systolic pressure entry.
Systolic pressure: 112 mmHg
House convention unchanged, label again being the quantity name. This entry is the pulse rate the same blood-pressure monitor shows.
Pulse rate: 83 bpm
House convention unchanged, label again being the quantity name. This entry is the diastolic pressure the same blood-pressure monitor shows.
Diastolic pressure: 63 mmHg
